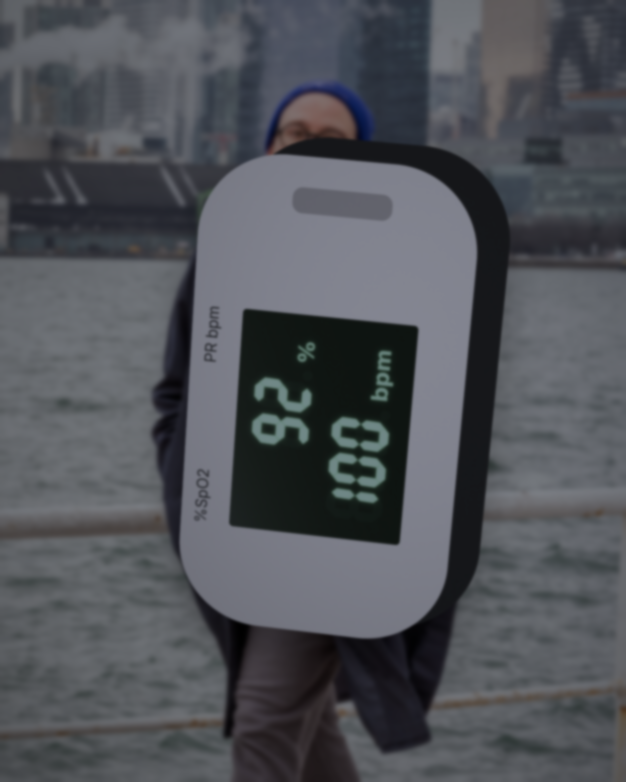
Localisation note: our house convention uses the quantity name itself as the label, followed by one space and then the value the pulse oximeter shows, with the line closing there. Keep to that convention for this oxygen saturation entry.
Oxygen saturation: 92 %
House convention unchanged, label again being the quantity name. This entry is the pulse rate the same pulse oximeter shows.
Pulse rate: 100 bpm
